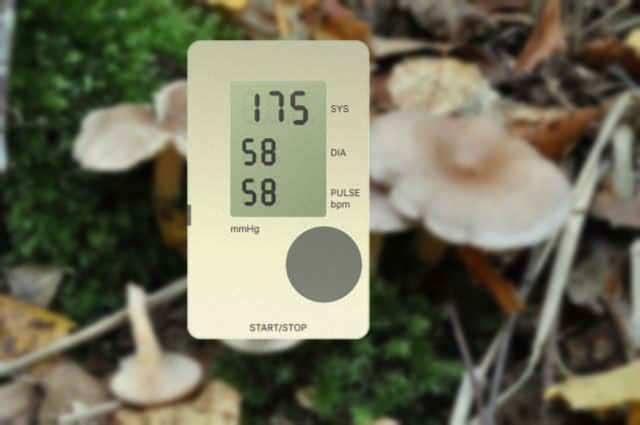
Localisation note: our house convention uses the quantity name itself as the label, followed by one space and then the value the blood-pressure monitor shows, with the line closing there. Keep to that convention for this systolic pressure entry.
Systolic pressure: 175 mmHg
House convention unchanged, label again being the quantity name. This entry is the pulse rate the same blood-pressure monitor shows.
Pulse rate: 58 bpm
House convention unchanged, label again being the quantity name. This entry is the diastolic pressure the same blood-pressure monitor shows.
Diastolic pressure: 58 mmHg
